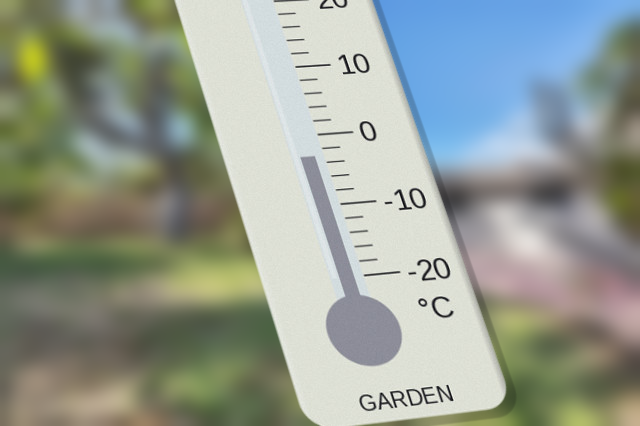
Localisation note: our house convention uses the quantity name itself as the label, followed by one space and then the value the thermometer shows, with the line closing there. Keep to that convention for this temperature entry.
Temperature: -3 °C
